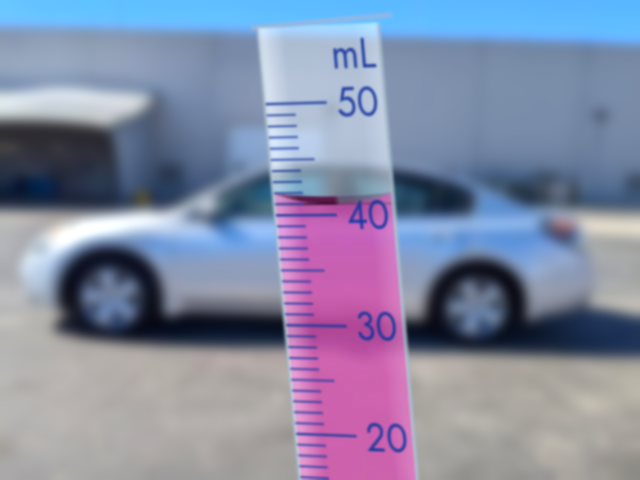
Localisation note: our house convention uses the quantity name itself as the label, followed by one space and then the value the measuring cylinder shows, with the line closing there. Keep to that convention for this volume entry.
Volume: 41 mL
